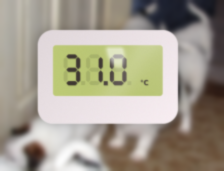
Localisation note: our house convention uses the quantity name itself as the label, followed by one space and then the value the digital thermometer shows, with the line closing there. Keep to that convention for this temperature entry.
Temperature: 31.0 °C
